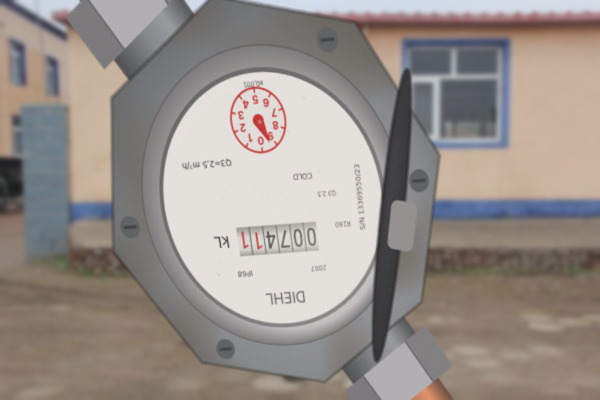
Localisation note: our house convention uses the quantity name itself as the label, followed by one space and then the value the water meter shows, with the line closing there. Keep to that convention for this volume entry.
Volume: 74.109 kL
